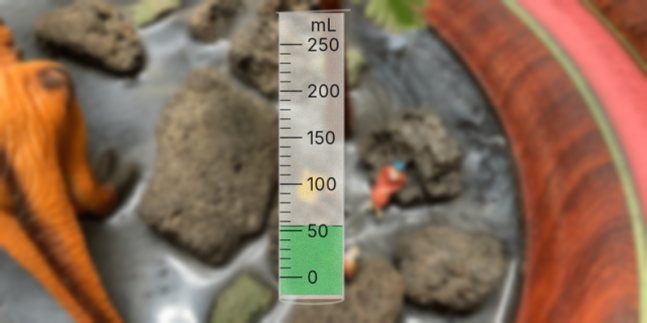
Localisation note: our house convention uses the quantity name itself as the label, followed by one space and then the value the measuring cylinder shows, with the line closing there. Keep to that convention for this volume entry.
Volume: 55 mL
